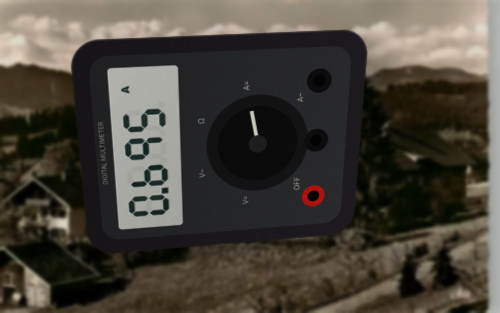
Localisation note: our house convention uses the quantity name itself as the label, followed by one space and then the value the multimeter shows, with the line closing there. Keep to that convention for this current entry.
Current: 0.695 A
